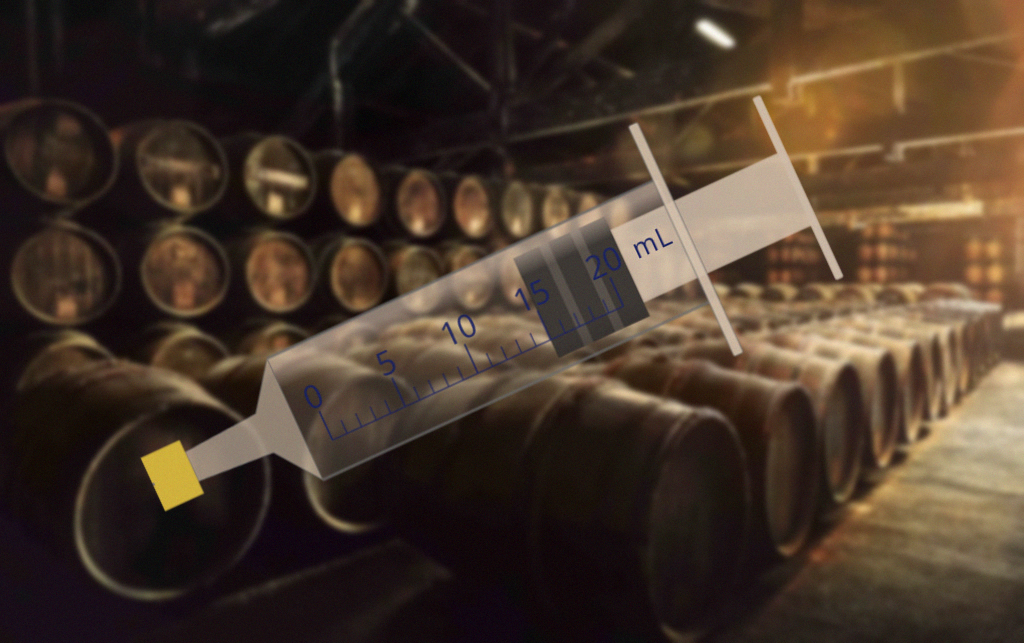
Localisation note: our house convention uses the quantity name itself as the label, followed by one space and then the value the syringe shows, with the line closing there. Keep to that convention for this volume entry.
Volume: 15 mL
